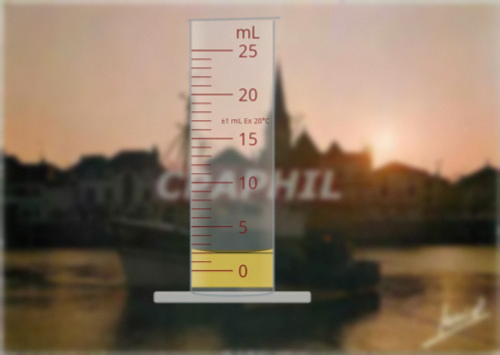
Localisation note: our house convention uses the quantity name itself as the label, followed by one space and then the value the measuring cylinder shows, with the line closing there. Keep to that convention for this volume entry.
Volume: 2 mL
